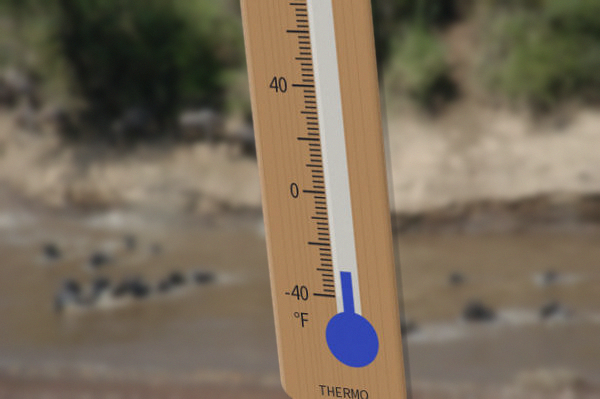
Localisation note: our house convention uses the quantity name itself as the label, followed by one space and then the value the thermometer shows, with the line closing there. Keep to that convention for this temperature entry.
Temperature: -30 °F
